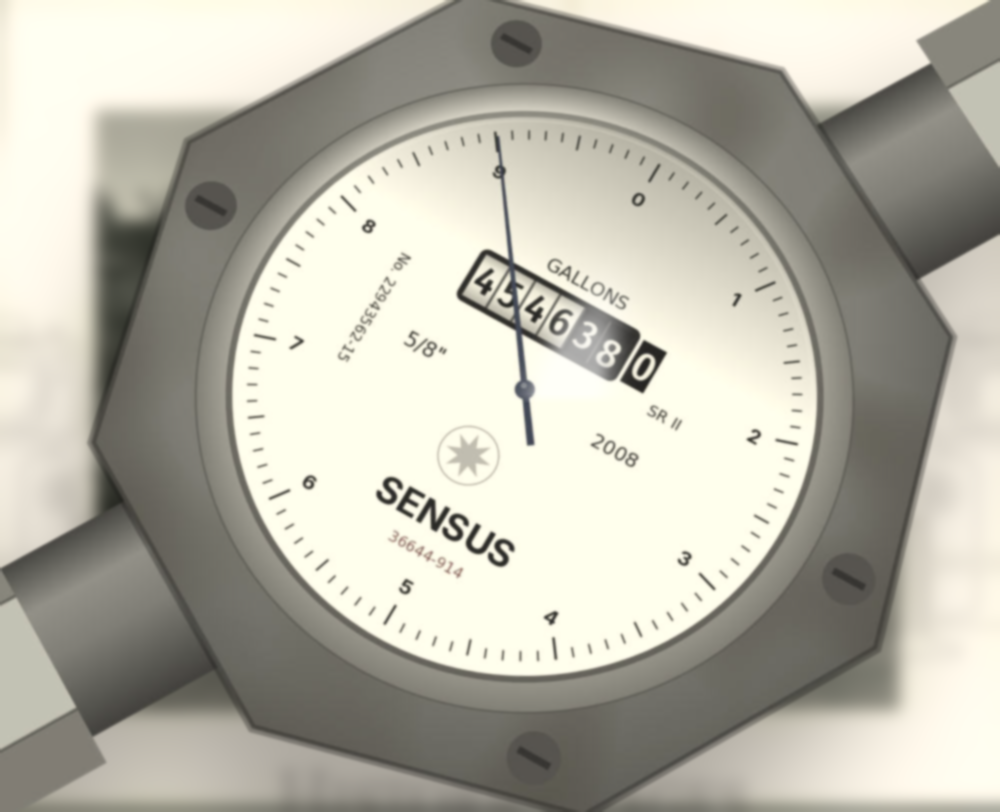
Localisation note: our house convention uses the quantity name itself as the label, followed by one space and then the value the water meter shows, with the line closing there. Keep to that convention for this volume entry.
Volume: 4546379.0 gal
